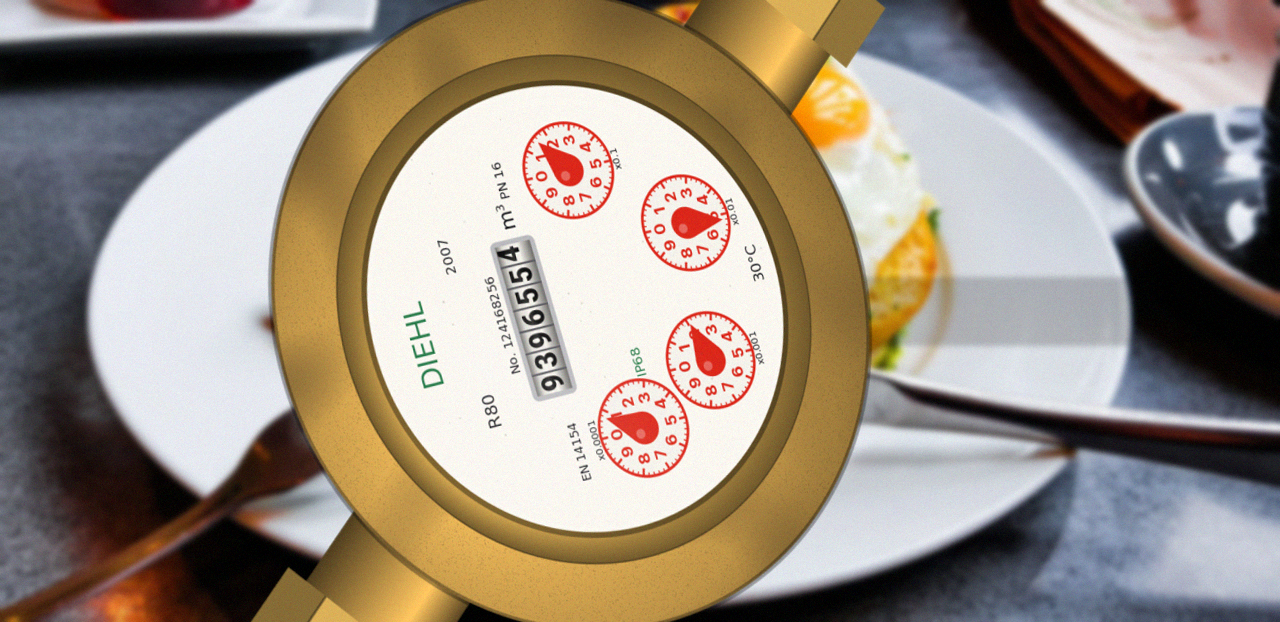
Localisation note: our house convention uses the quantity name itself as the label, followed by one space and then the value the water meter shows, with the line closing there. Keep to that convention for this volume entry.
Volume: 9396554.1520 m³
